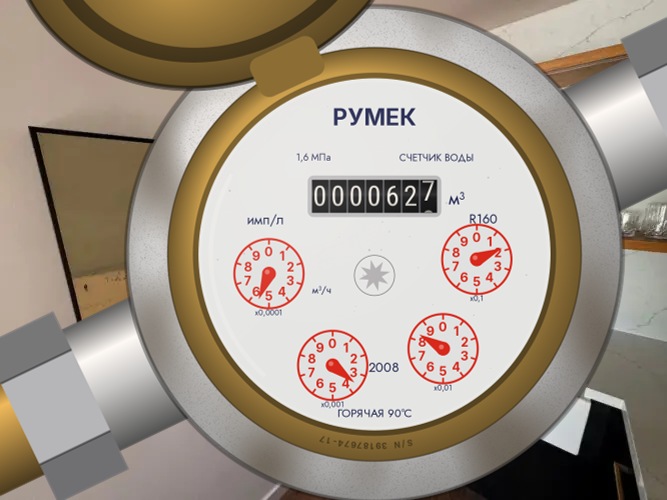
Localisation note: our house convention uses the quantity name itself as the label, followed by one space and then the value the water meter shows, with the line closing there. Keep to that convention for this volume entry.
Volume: 627.1835 m³
